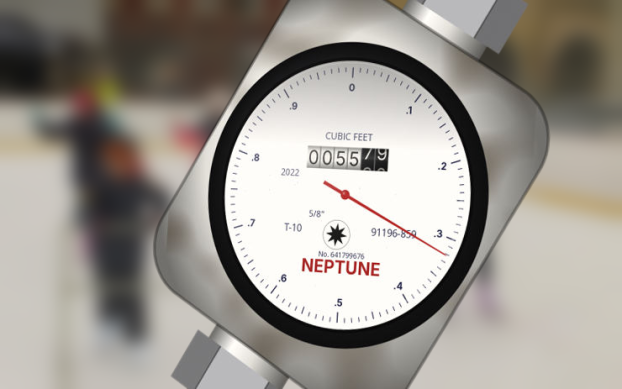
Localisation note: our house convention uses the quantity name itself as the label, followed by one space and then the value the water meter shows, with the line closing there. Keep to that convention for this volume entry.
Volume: 5579.32 ft³
